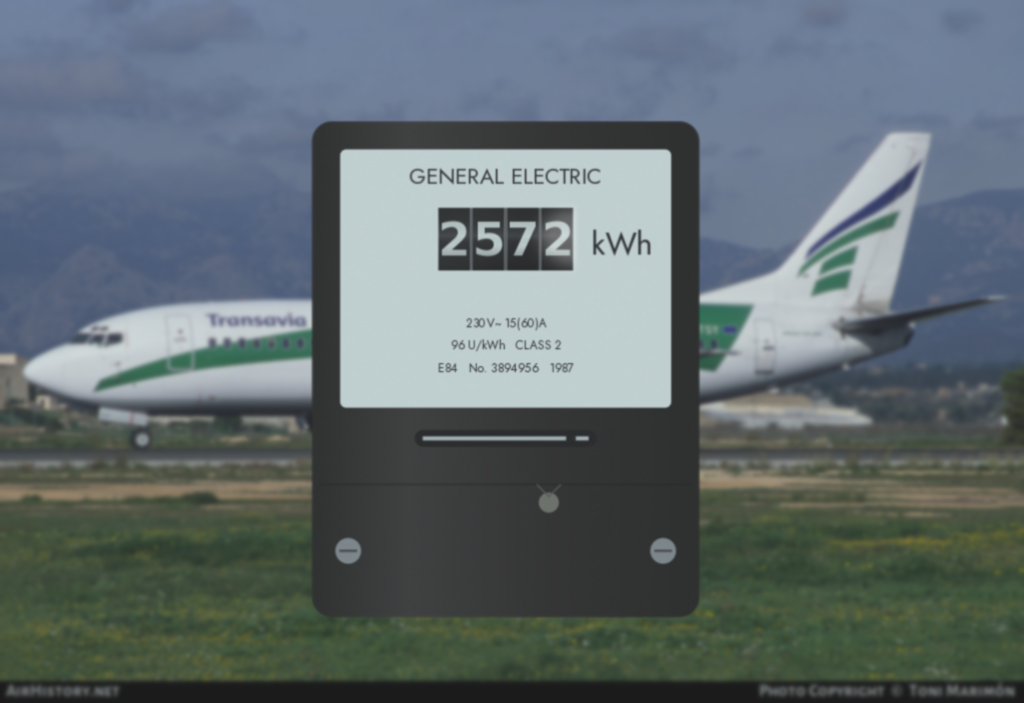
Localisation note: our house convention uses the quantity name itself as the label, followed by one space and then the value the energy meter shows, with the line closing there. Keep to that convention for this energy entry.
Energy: 2572 kWh
